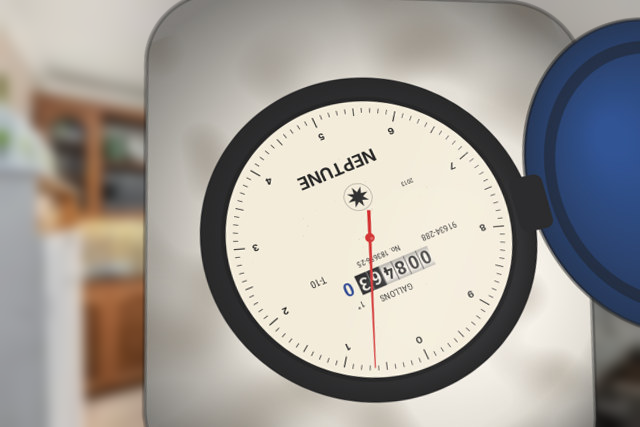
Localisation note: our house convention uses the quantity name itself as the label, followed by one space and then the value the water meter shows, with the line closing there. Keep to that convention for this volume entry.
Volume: 84630.6 gal
